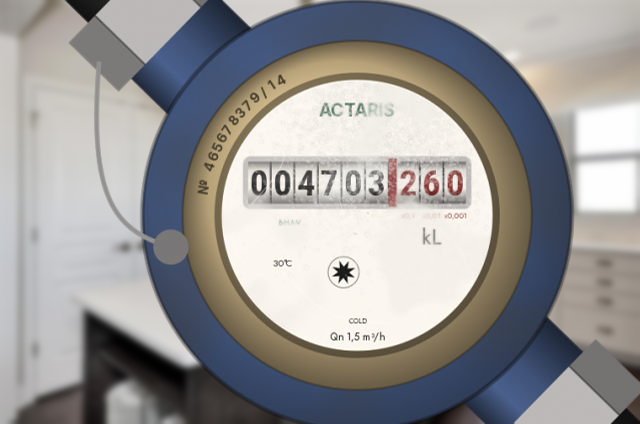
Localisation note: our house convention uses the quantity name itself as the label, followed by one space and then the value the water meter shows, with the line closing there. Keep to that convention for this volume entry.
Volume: 4703.260 kL
